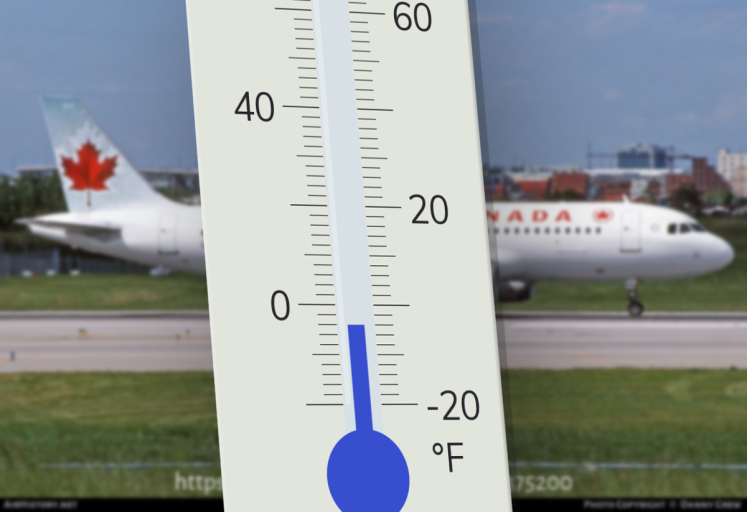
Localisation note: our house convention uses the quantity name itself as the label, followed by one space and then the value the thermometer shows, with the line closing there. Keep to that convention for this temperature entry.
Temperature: -4 °F
